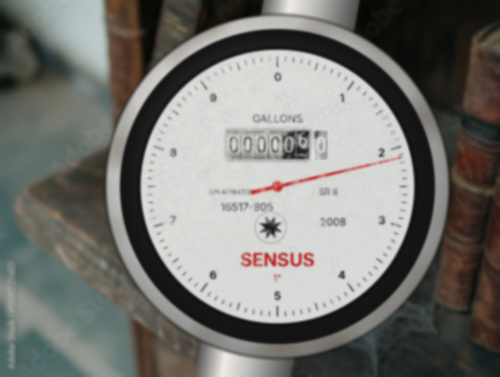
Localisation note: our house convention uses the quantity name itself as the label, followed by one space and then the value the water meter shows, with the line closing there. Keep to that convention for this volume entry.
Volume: 62.1 gal
